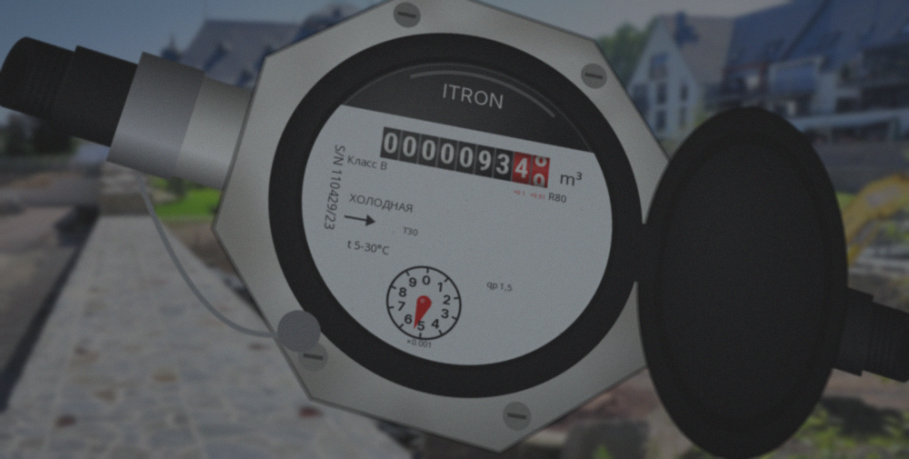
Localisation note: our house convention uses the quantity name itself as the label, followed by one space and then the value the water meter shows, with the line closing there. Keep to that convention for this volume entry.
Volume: 93.485 m³
